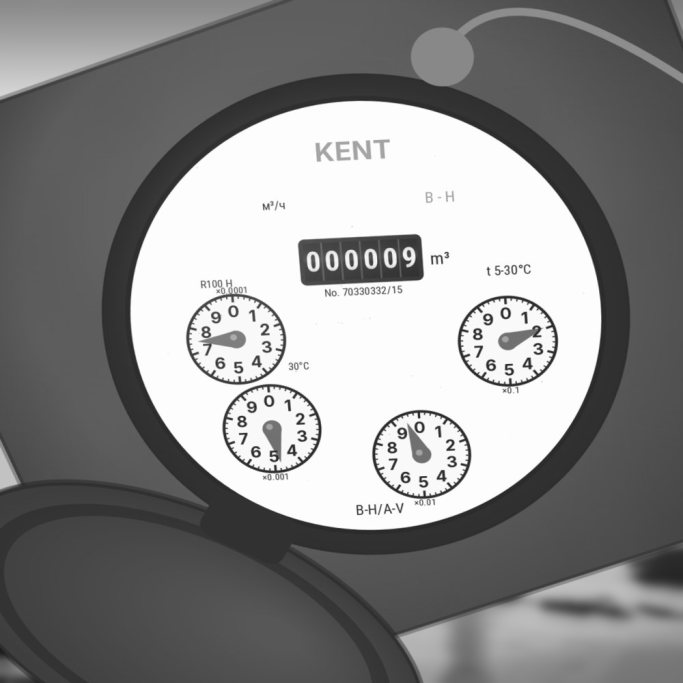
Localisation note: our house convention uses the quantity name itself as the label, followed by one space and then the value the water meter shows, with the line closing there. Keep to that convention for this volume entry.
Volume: 9.1947 m³
